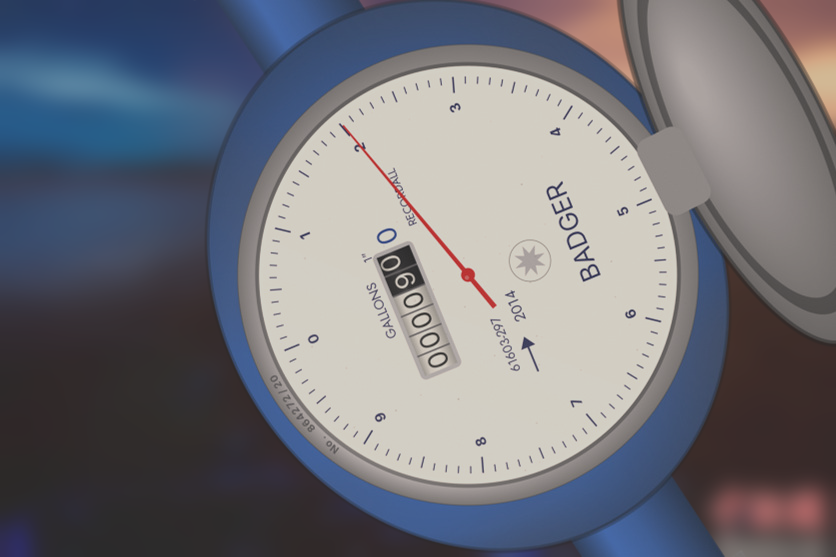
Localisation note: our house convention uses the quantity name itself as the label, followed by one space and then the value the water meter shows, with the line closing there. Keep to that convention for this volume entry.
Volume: 902.0 gal
